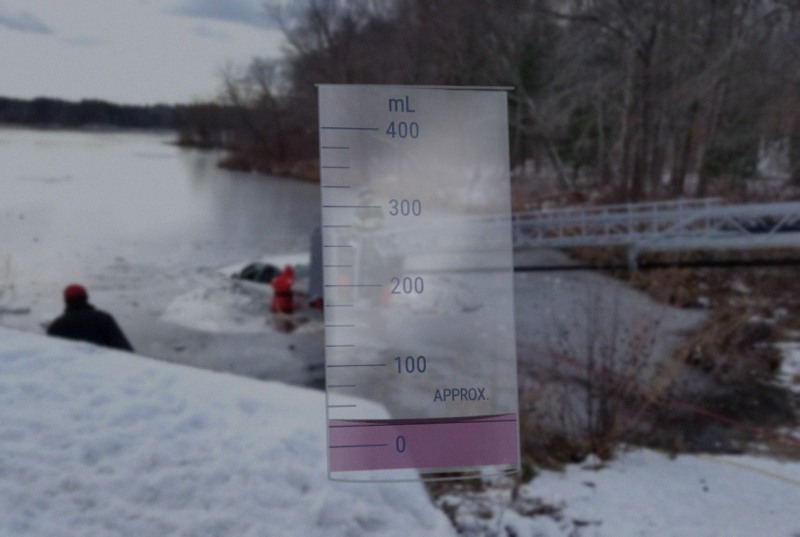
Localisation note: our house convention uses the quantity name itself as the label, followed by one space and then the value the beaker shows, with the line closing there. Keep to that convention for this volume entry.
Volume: 25 mL
